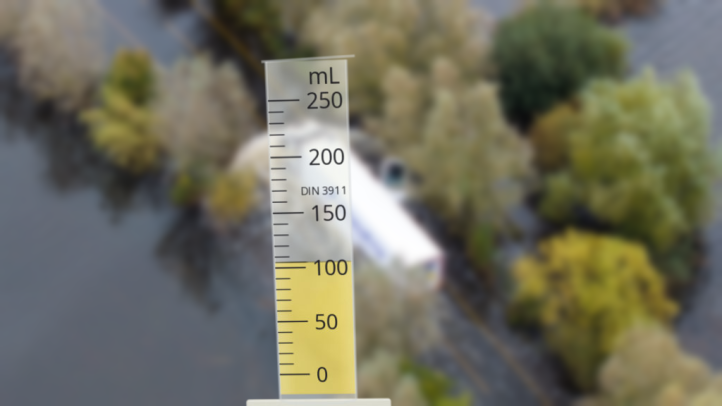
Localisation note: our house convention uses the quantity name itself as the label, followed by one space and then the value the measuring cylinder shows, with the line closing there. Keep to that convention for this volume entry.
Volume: 105 mL
